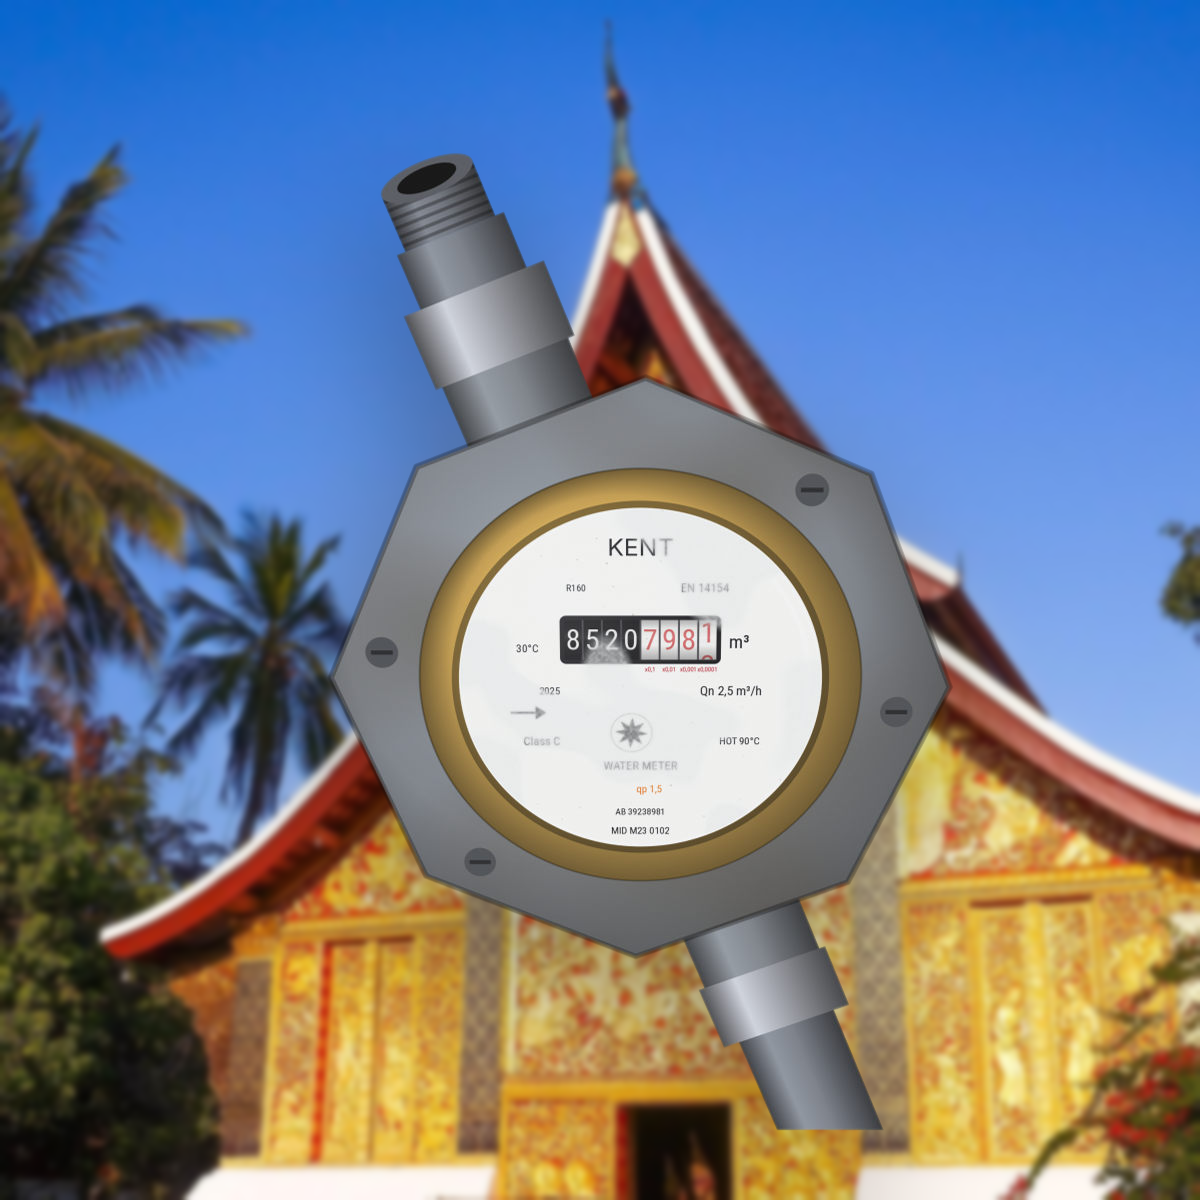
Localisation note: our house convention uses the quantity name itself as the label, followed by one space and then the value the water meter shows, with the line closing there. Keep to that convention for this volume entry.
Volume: 8520.7981 m³
